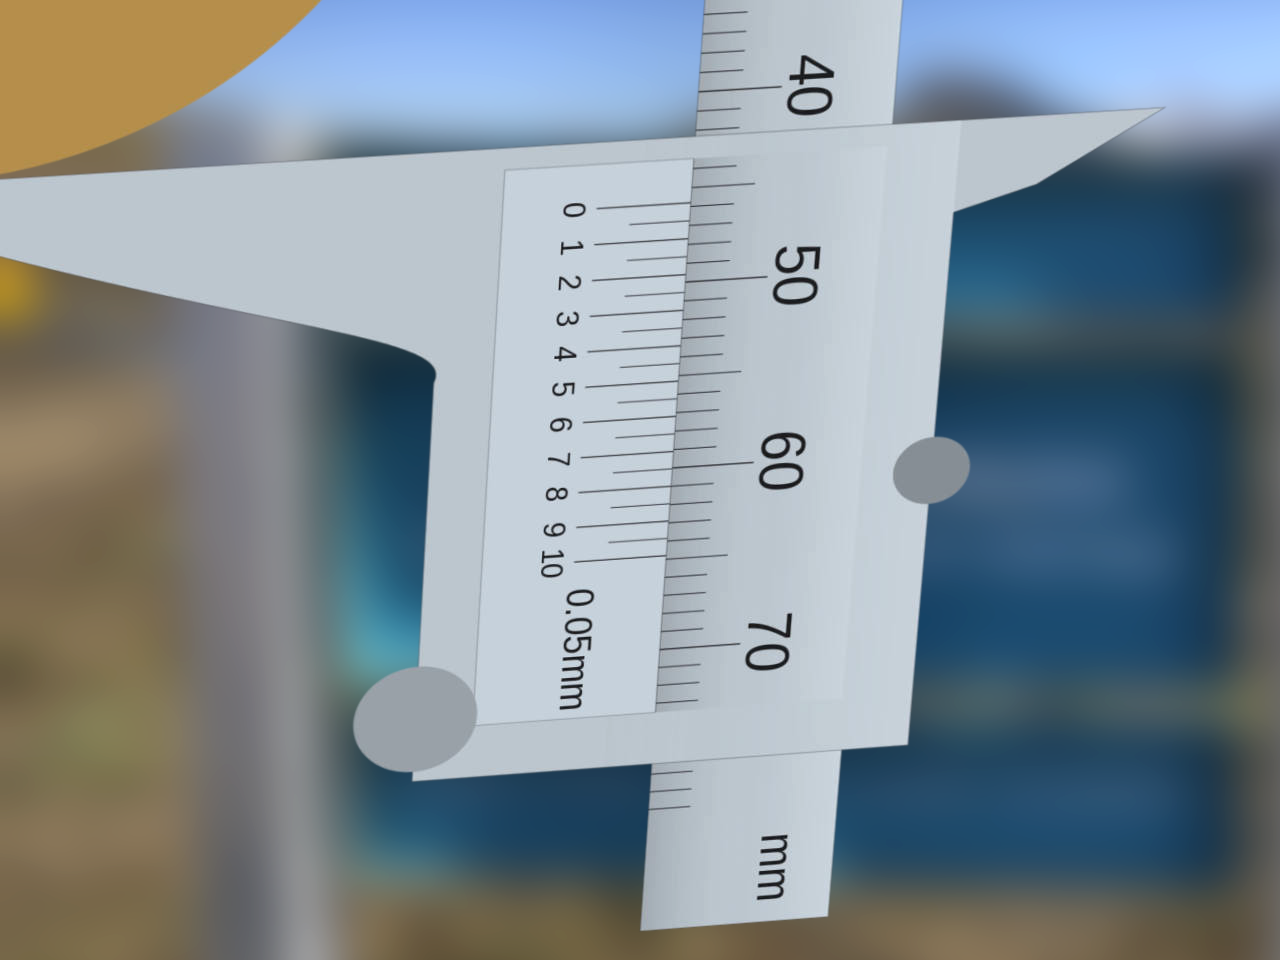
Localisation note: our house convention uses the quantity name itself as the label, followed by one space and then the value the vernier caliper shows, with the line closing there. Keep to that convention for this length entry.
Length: 45.8 mm
